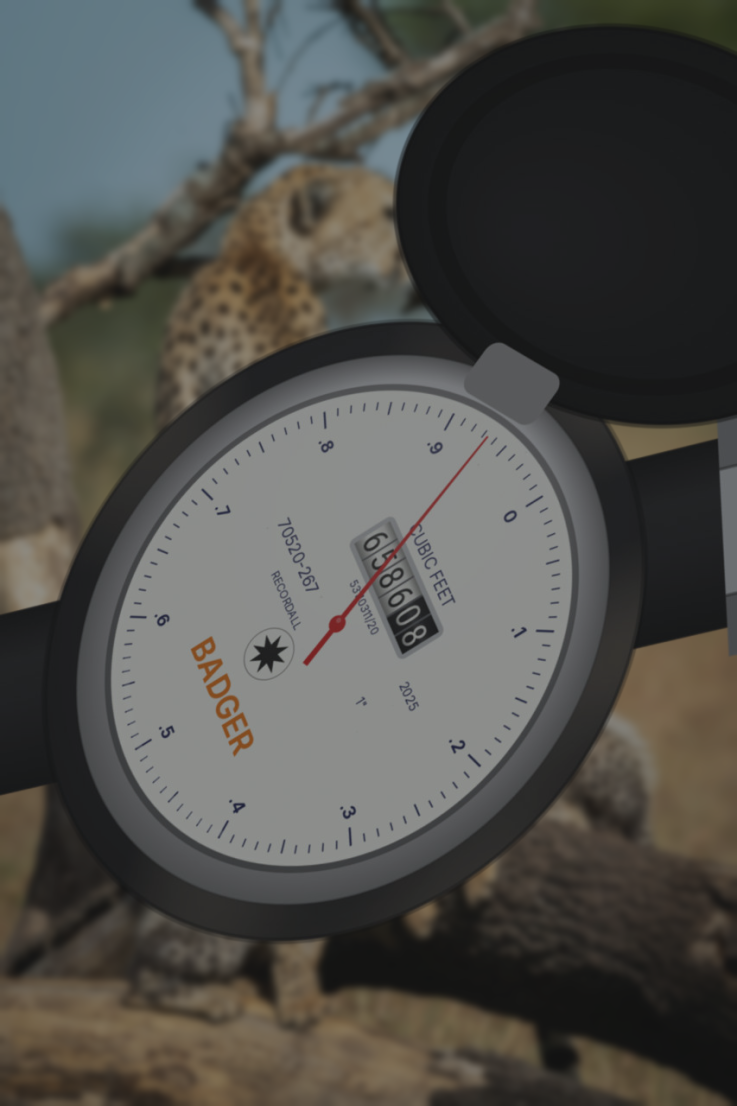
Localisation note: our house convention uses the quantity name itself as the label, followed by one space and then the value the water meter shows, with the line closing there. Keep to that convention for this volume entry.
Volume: 658607.93 ft³
